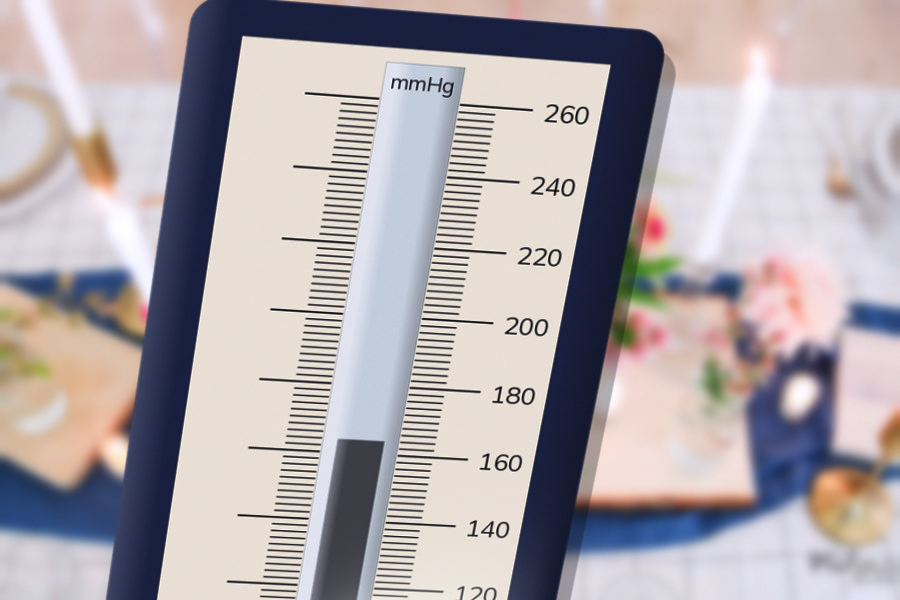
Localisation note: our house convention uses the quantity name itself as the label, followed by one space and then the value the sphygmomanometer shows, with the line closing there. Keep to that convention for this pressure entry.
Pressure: 164 mmHg
